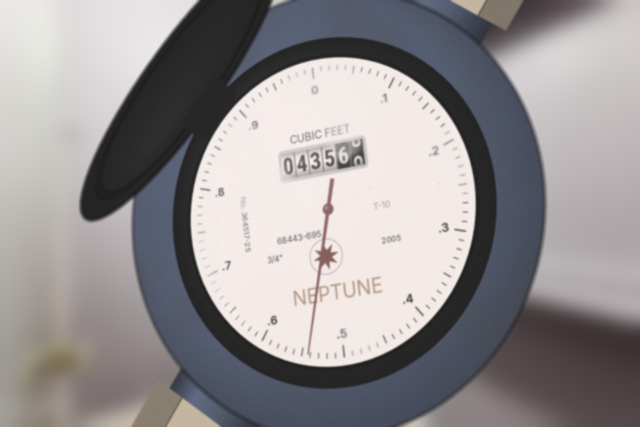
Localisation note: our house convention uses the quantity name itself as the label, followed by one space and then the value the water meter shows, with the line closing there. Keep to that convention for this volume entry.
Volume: 43568.54 ft³
